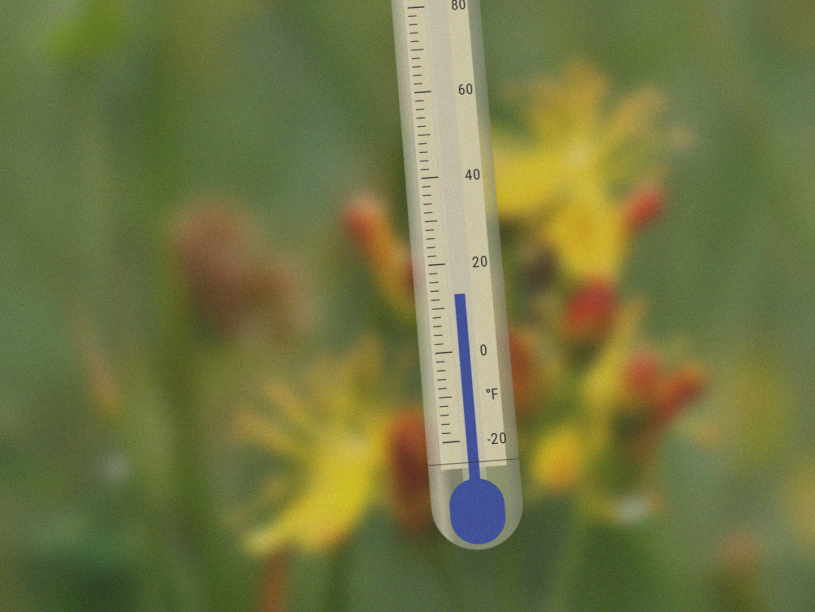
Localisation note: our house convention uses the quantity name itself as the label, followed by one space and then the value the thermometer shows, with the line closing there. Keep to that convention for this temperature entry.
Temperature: 13 °F
